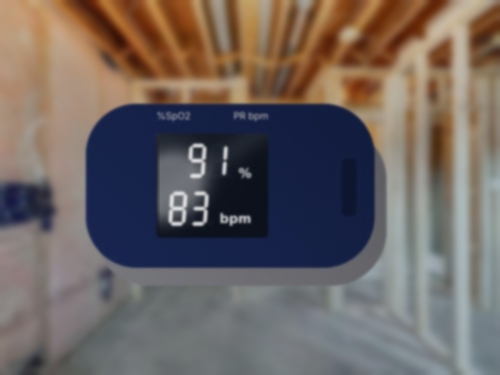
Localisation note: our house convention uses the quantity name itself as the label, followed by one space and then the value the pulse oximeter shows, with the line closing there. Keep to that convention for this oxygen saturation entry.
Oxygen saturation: 91 %
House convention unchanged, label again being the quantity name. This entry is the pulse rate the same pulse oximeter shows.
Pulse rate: 83 bpm
